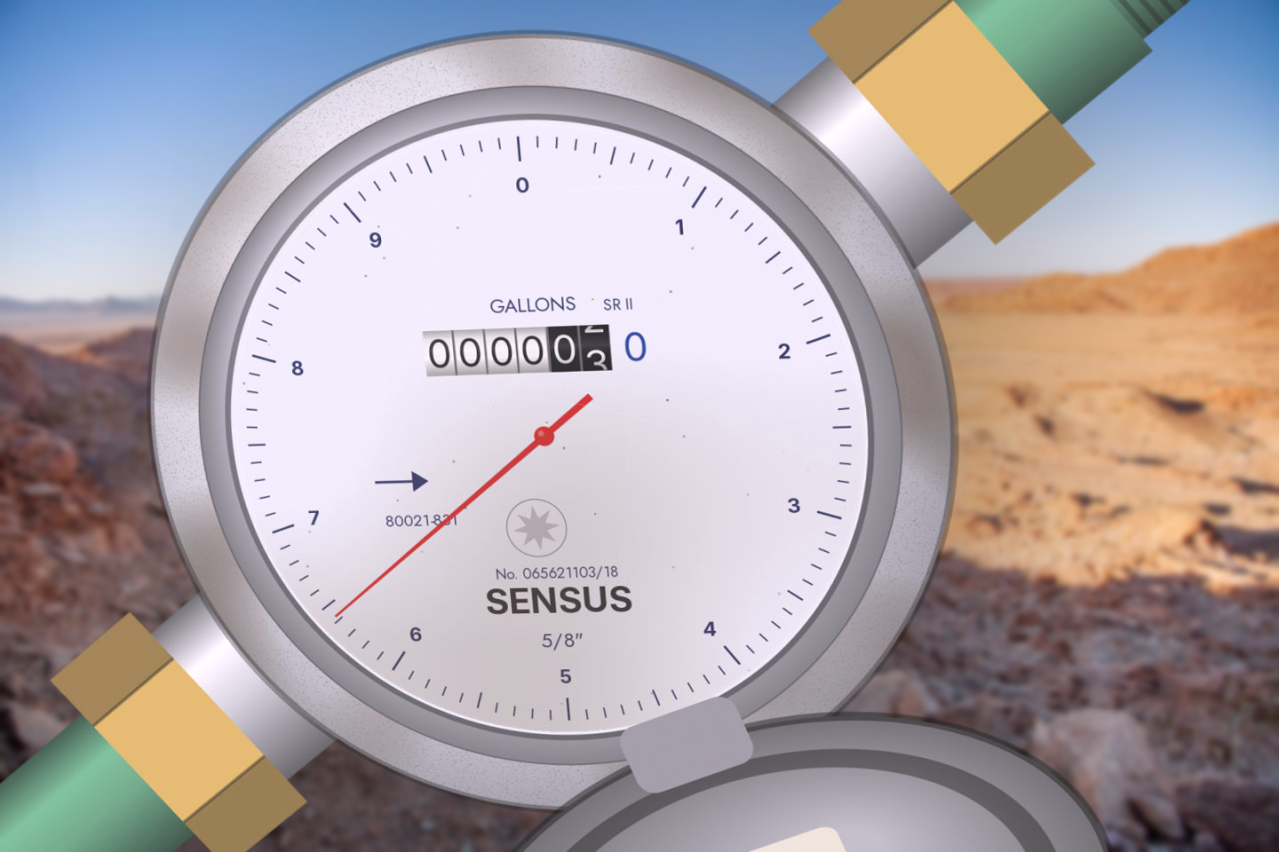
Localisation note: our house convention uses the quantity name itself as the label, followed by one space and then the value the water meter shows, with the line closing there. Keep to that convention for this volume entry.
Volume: 26.4 gal
